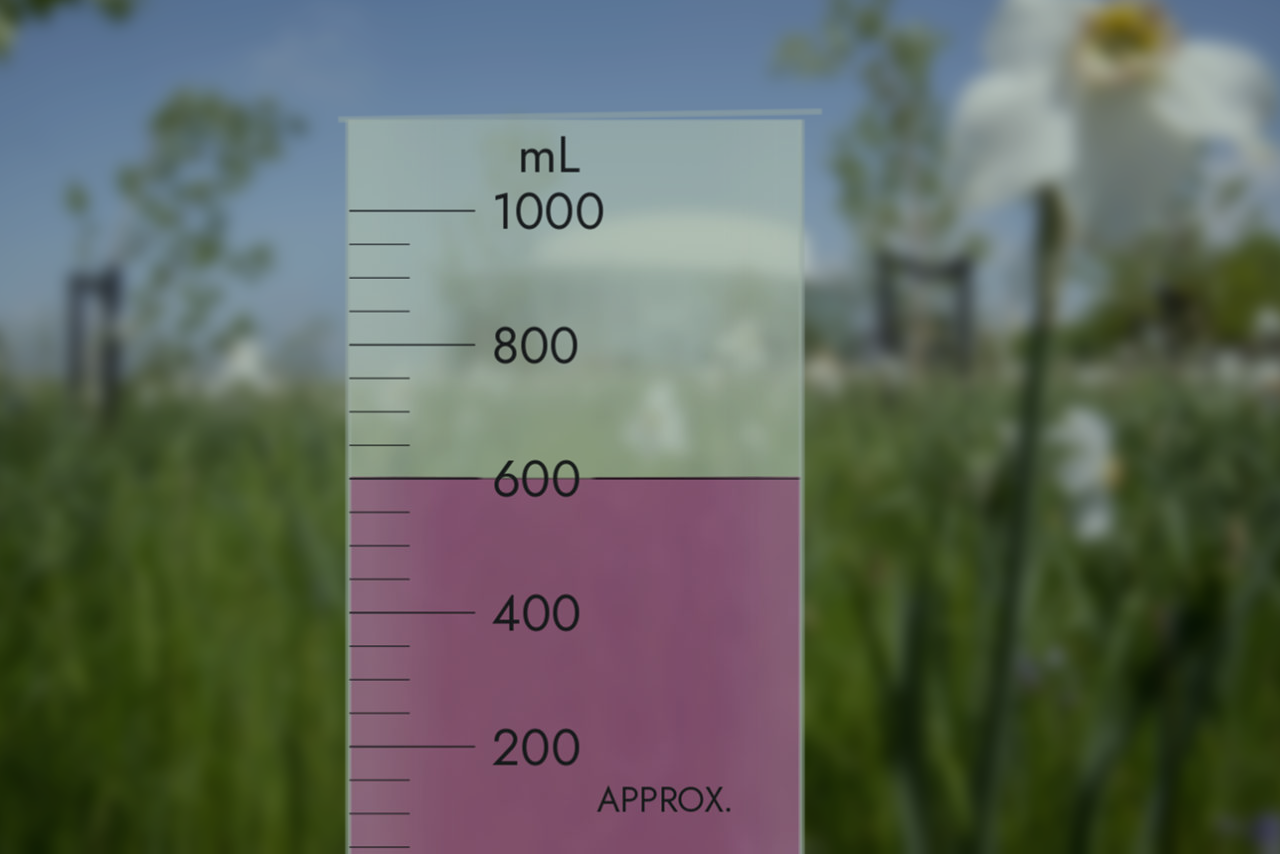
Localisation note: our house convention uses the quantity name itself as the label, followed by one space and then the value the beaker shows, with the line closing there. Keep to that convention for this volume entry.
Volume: 600 mL
